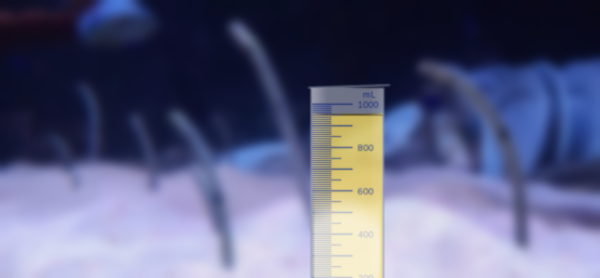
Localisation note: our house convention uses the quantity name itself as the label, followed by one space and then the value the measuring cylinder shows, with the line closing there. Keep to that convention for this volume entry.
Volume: 950 mL
